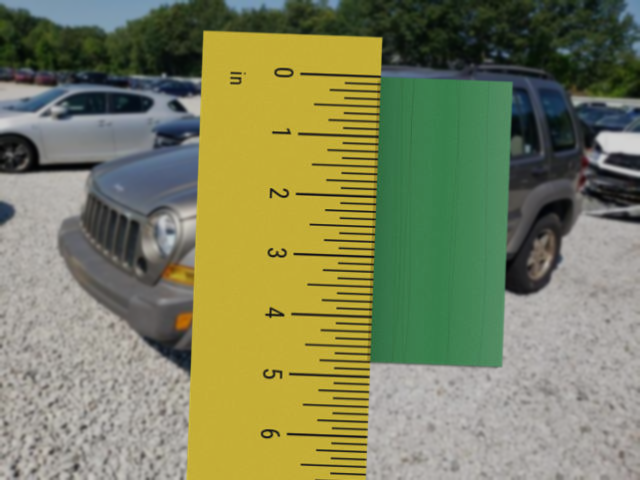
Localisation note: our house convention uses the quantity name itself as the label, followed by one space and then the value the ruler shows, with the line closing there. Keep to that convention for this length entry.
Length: 4.75 in
